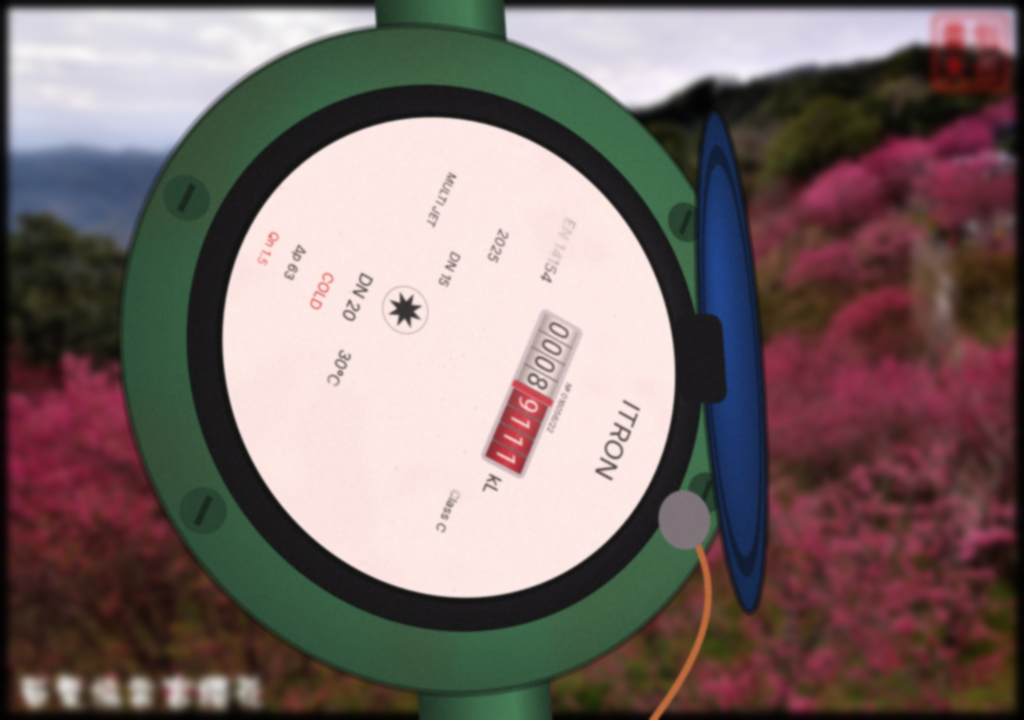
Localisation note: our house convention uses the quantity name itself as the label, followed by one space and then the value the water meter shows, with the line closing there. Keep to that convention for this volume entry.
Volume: 8.9111 kL
